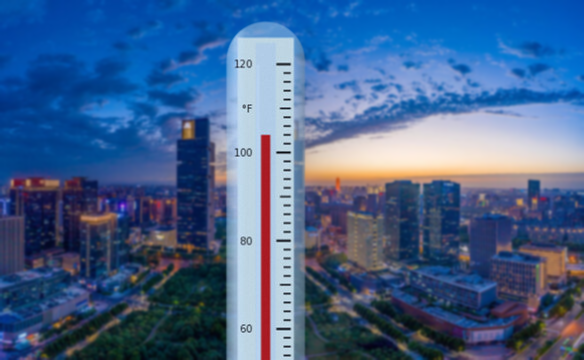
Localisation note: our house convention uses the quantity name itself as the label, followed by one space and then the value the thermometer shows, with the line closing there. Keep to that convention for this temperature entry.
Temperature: 104 °F
